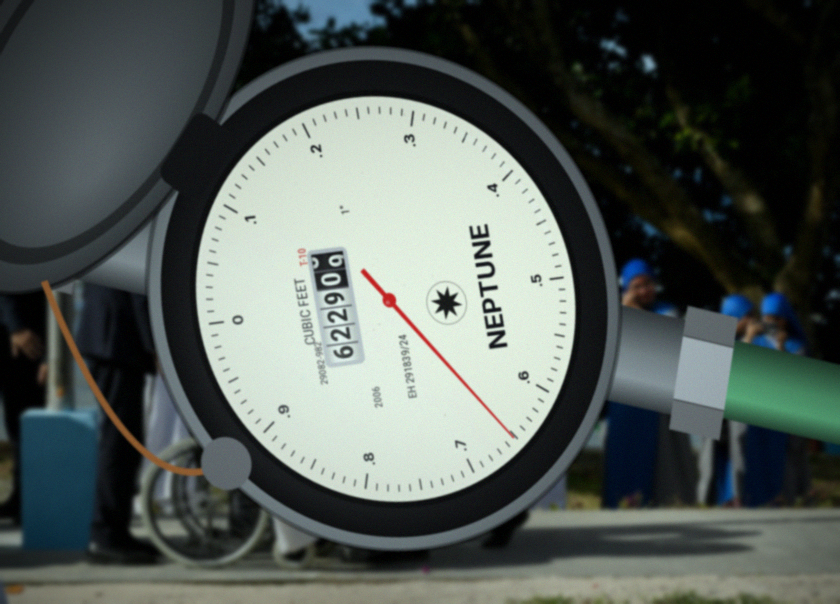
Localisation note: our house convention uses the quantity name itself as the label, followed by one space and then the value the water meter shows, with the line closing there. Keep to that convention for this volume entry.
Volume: 622908.65 ft³
